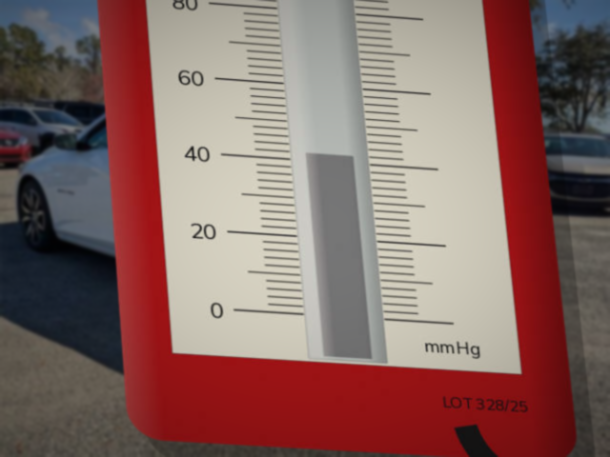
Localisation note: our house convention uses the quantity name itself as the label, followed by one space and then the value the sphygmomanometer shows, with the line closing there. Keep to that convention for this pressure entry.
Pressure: 42 mmHg
